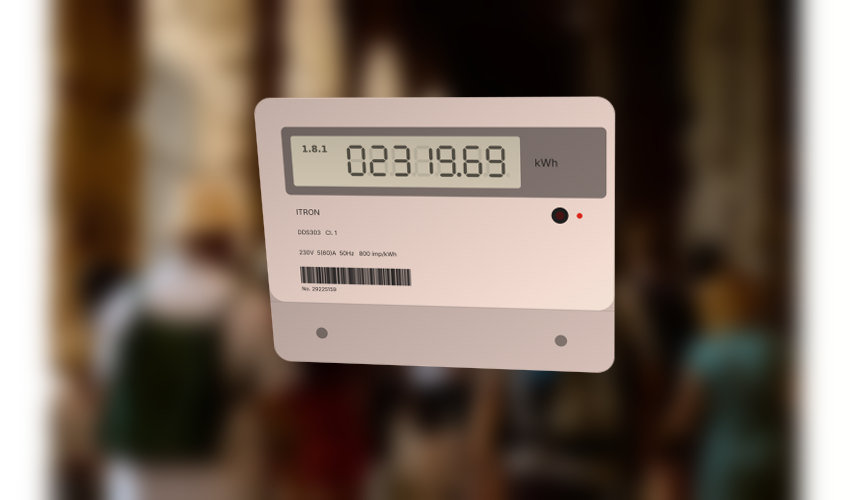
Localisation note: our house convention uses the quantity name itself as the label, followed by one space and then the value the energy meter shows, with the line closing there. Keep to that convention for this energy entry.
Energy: 2319.69 kWh
